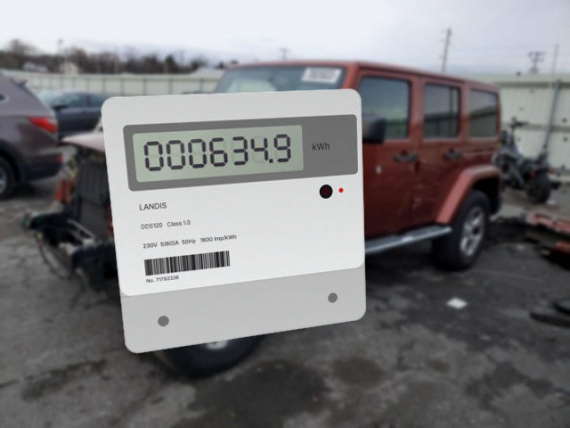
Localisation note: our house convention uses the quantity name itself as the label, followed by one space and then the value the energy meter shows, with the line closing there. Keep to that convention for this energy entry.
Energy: 634.9 kWh
